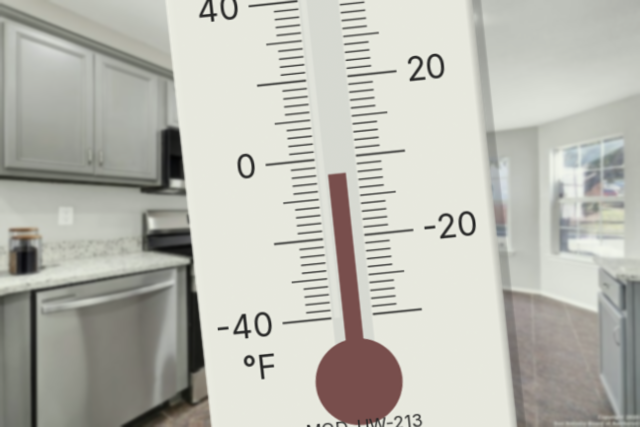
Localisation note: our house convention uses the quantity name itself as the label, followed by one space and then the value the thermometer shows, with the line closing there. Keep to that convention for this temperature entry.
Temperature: -4 °F
